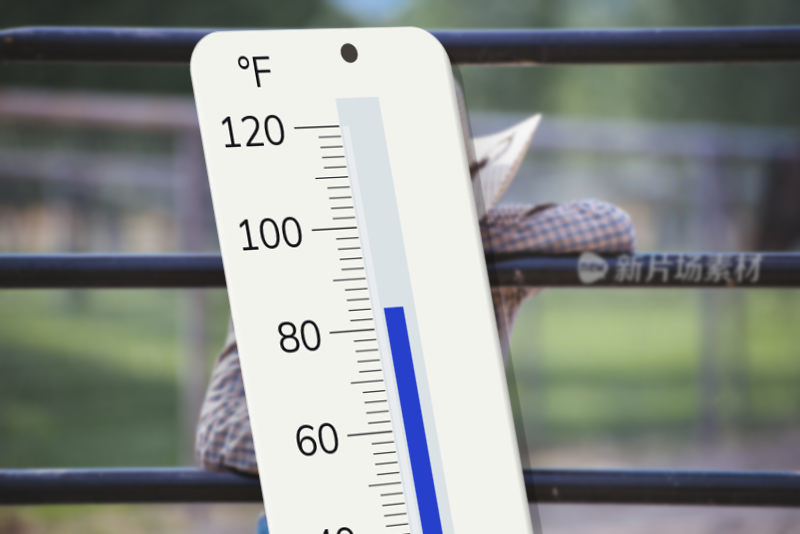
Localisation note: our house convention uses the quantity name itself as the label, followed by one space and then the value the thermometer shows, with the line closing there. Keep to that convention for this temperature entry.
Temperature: 84 °F
